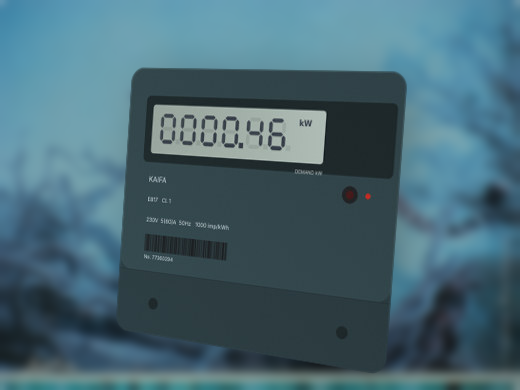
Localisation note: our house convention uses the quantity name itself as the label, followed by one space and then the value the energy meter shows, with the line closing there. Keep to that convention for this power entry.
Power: 0.46 kW
